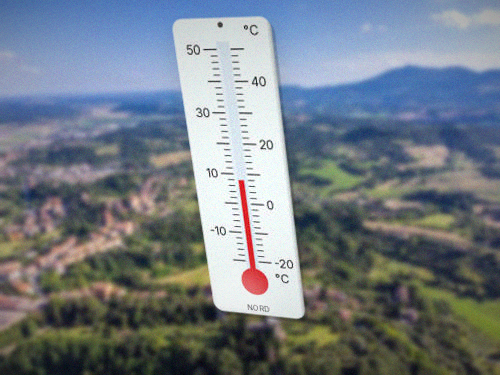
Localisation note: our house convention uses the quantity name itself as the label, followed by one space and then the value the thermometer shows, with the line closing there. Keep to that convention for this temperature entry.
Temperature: 8 °C
